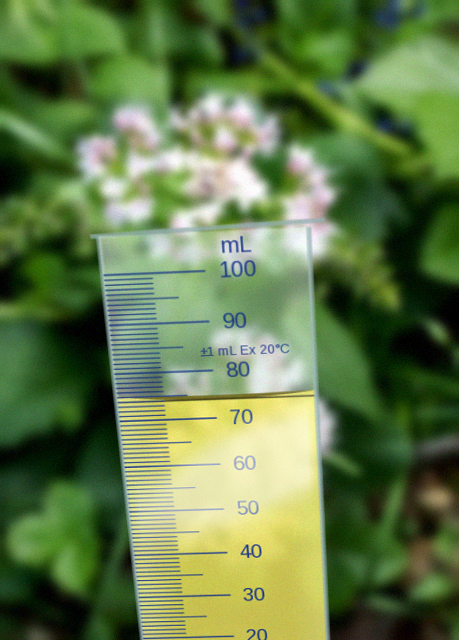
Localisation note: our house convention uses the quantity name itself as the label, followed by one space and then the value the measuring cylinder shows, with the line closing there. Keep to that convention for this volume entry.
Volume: 74 mL
